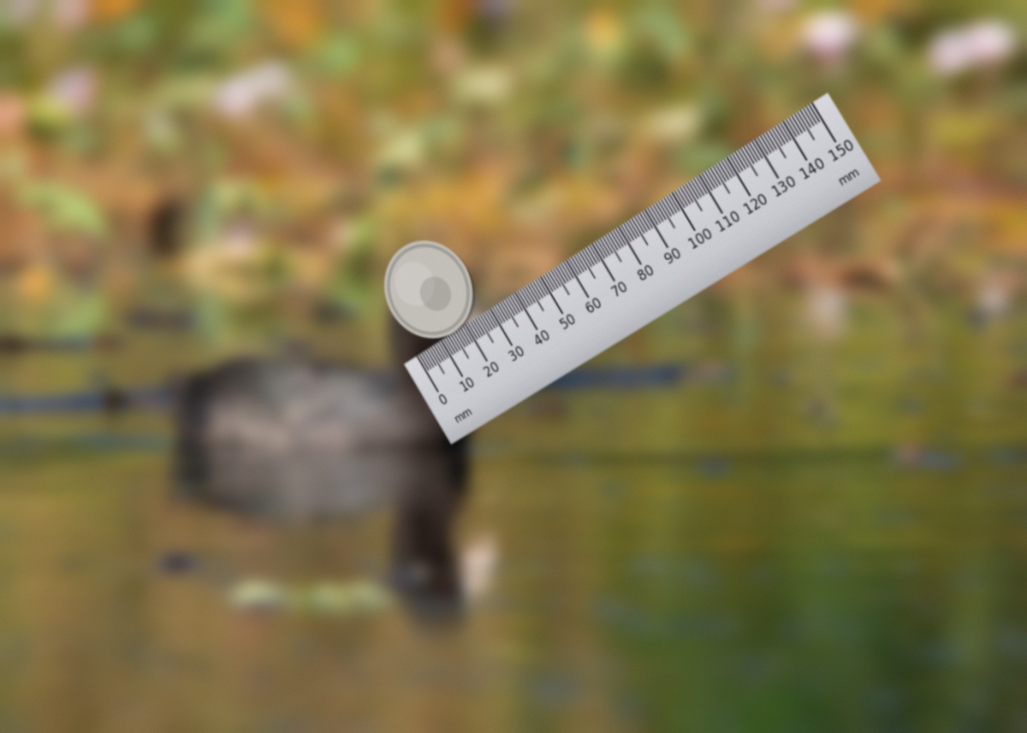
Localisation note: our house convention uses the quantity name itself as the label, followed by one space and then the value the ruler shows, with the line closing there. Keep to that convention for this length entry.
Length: 30 mm
